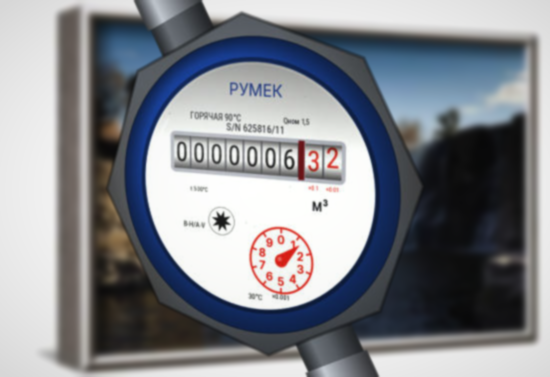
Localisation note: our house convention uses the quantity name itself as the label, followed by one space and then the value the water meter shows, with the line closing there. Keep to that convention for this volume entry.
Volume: 6.321 m³
